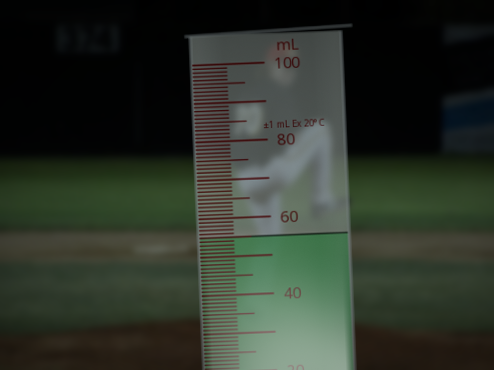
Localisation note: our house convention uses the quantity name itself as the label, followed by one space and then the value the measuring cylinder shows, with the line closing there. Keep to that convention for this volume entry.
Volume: 55 mL
